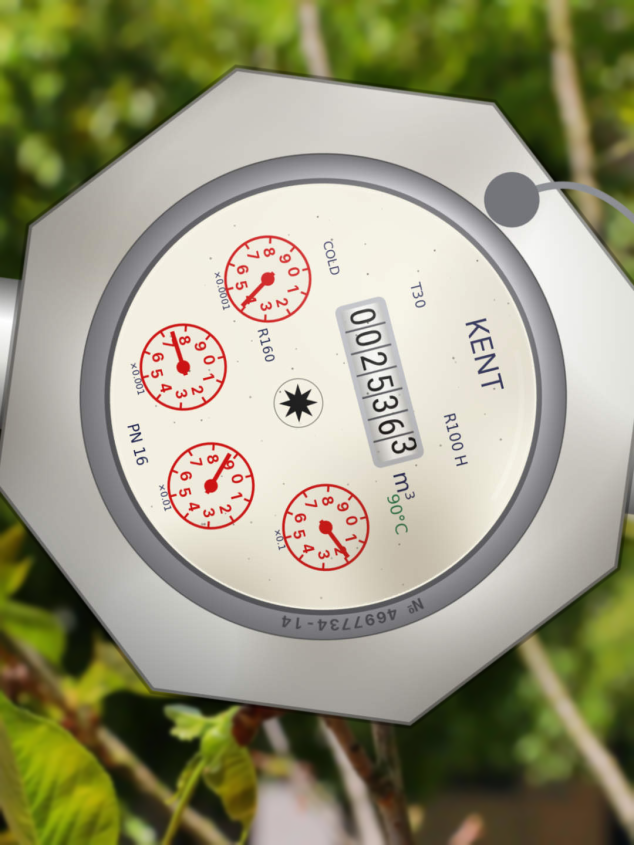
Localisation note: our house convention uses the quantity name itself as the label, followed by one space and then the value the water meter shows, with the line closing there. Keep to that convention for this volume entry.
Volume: 25363.1874 m³
